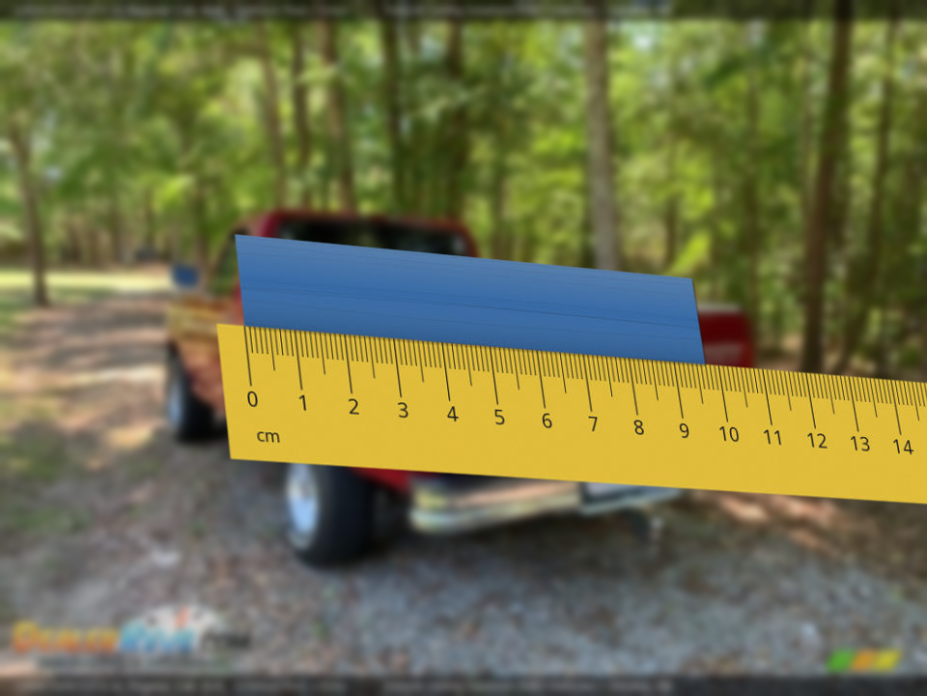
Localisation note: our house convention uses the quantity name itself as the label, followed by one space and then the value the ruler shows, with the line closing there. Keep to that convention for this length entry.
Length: 9.7 cm
